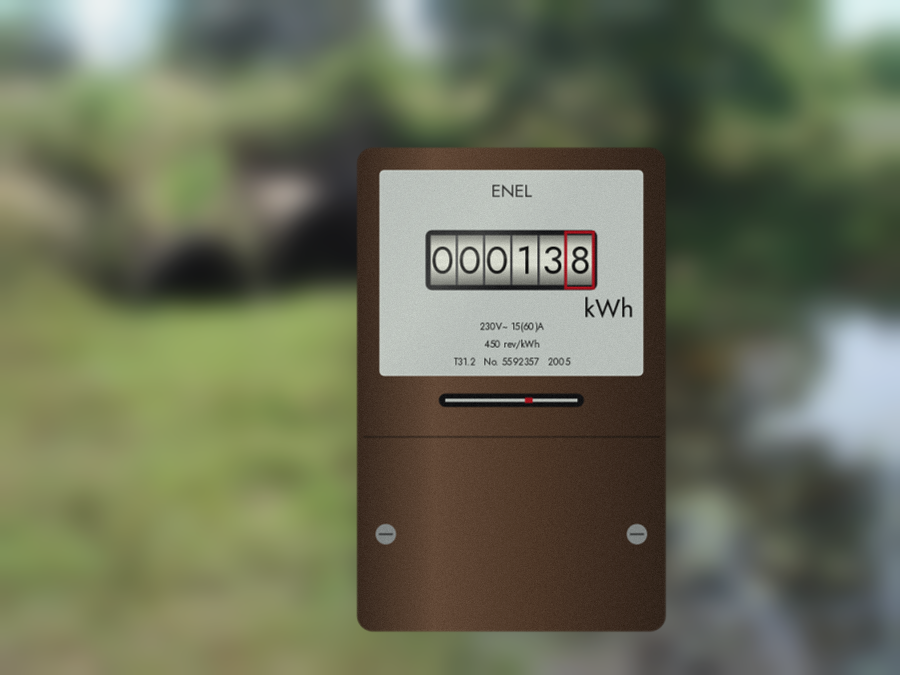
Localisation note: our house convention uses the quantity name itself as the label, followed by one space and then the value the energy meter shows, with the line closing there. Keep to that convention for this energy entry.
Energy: 13.8 kWh
